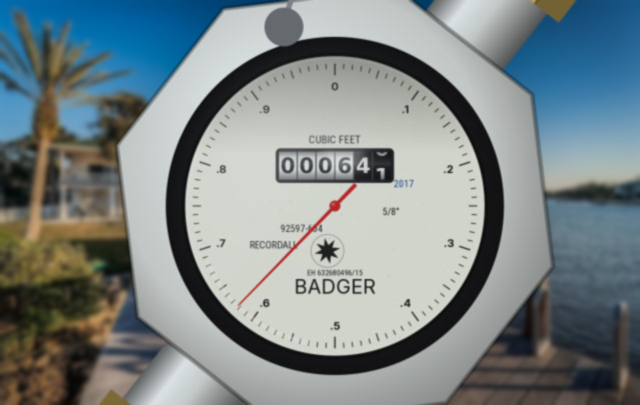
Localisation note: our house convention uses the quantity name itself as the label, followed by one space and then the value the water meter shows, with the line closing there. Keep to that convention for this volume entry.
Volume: 640.62 ft³
